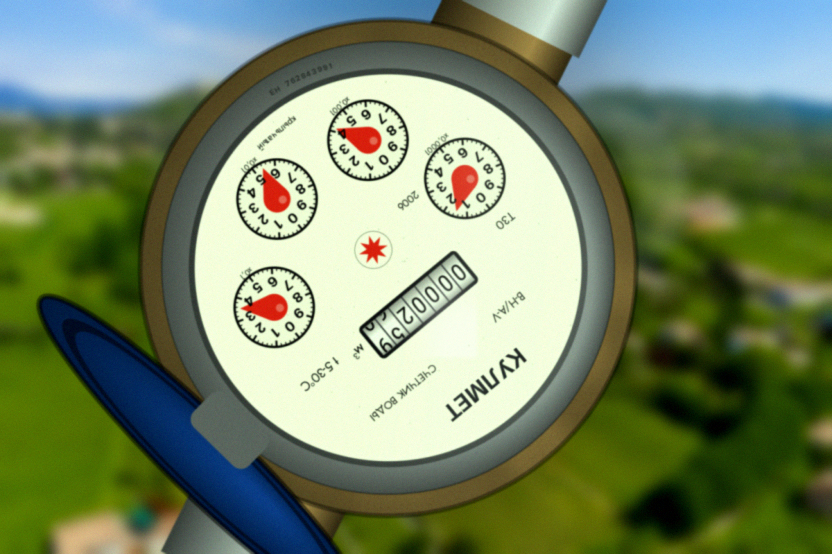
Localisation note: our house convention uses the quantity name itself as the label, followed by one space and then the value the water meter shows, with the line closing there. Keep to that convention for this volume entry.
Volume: 259.3541 m³
